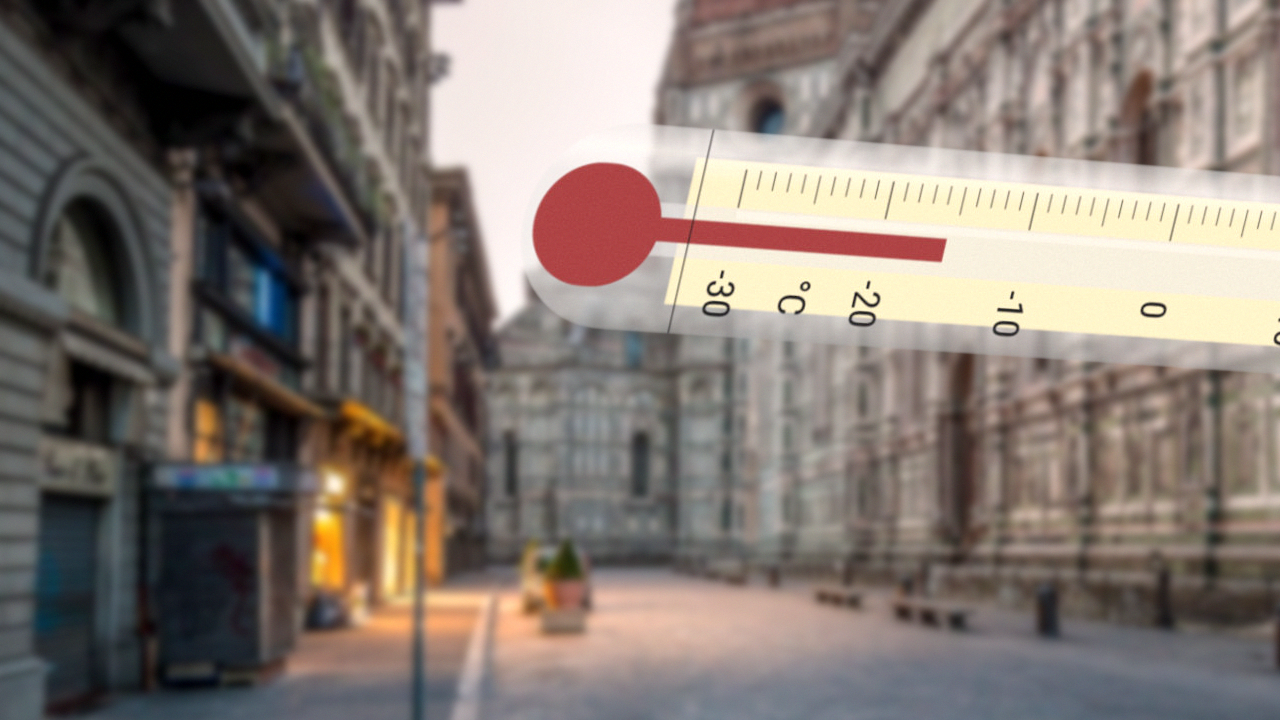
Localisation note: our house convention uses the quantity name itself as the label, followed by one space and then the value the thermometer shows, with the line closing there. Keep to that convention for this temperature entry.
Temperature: -15.5 °C
